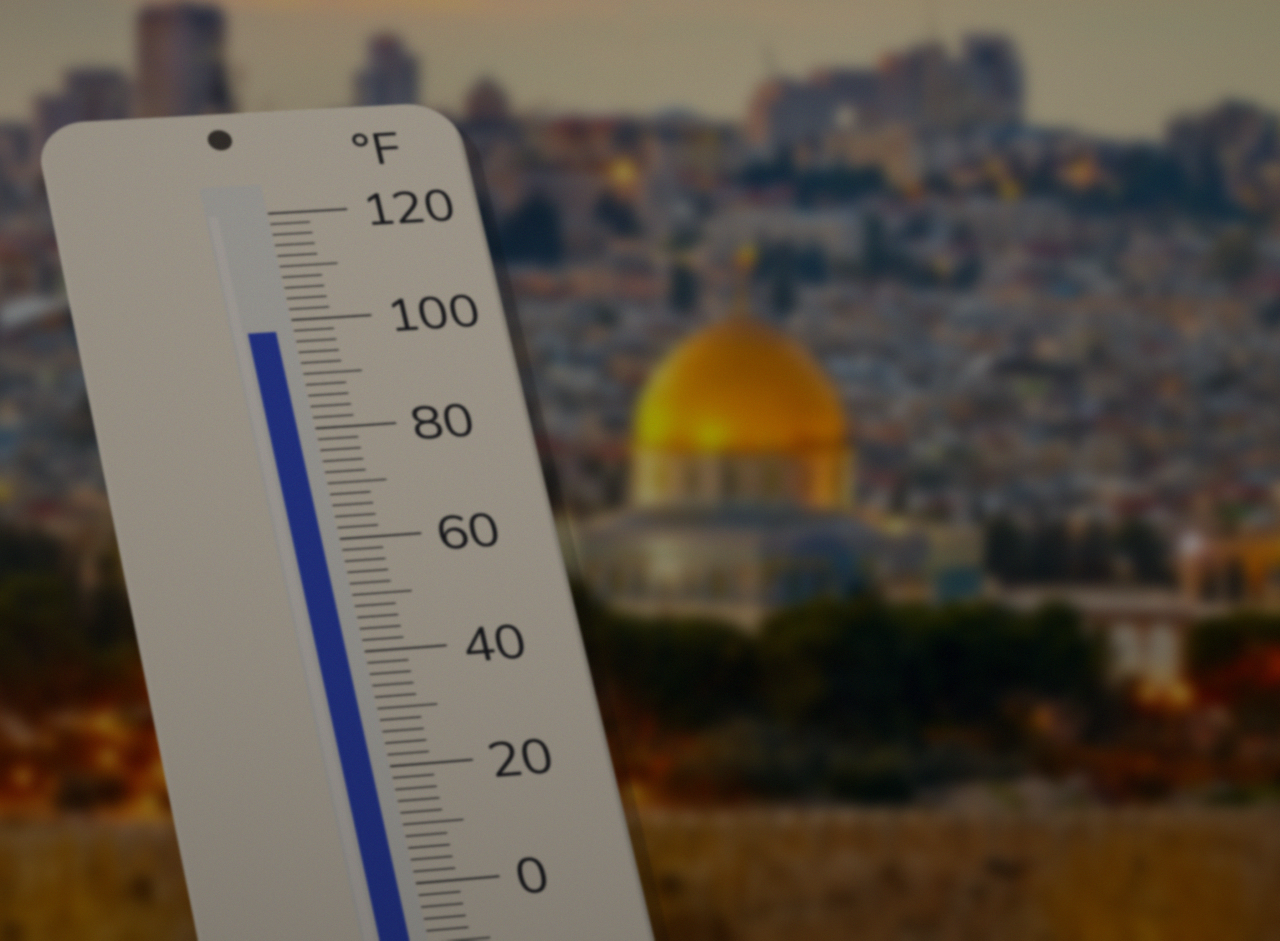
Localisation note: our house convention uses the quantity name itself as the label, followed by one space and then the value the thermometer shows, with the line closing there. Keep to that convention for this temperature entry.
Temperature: 98 °F
